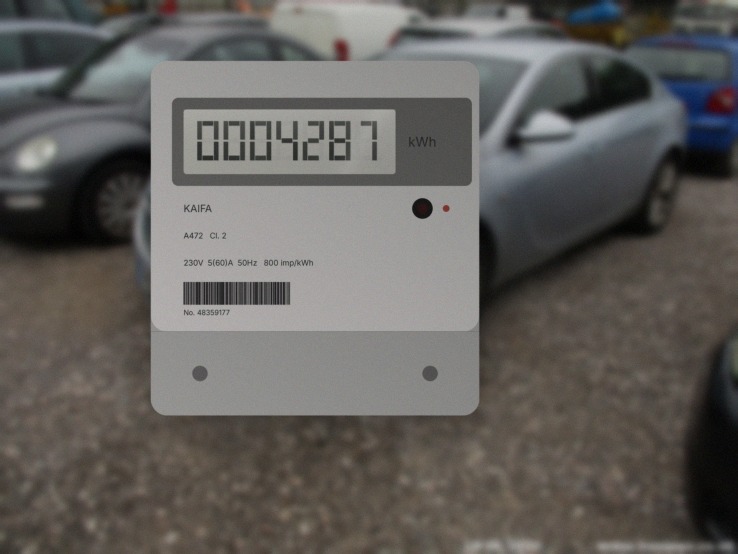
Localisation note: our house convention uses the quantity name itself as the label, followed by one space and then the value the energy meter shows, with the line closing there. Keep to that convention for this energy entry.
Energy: 4287 kWh
